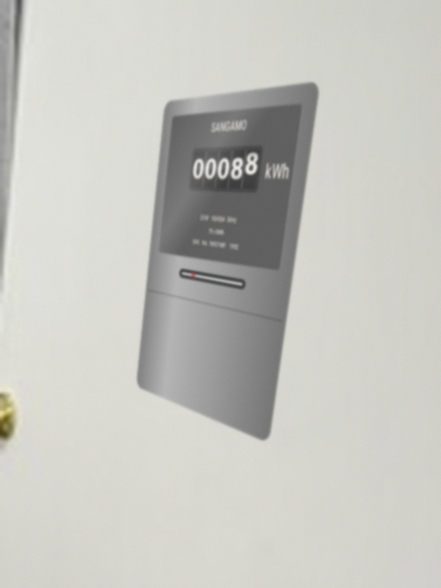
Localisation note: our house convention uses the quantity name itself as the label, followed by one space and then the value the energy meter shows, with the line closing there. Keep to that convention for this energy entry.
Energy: 88 kWh
